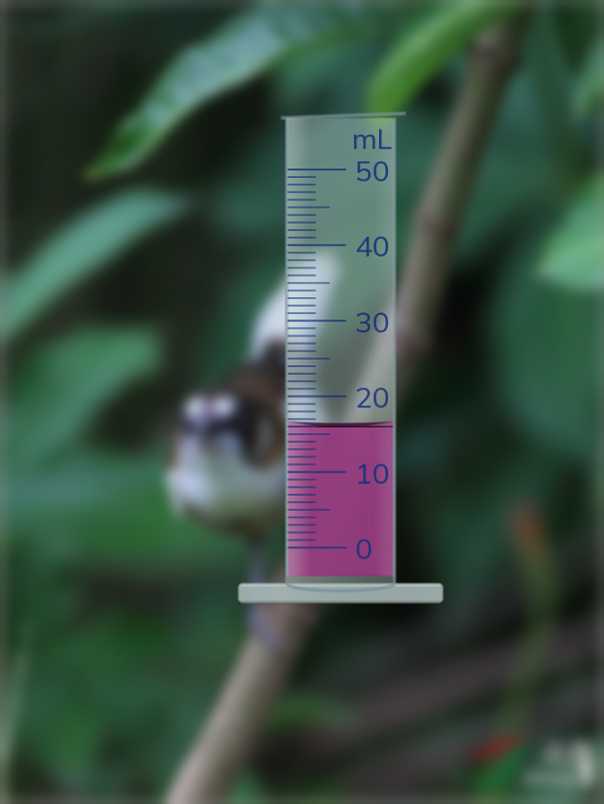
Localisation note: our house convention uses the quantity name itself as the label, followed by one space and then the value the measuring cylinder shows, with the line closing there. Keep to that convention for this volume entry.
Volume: 16 mL
